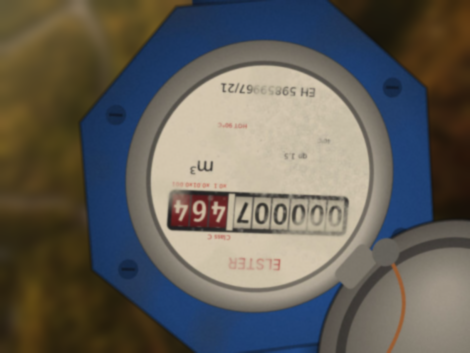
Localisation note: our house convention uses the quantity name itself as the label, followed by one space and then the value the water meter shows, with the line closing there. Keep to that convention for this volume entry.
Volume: 7.464 m³
